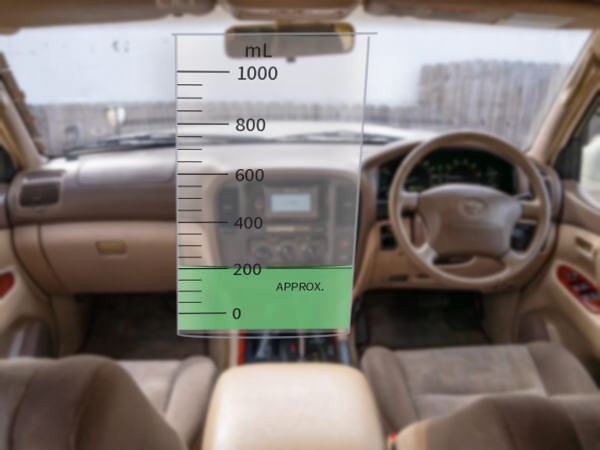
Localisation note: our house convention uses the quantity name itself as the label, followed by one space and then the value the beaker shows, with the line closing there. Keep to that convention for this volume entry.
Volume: 200 mL
